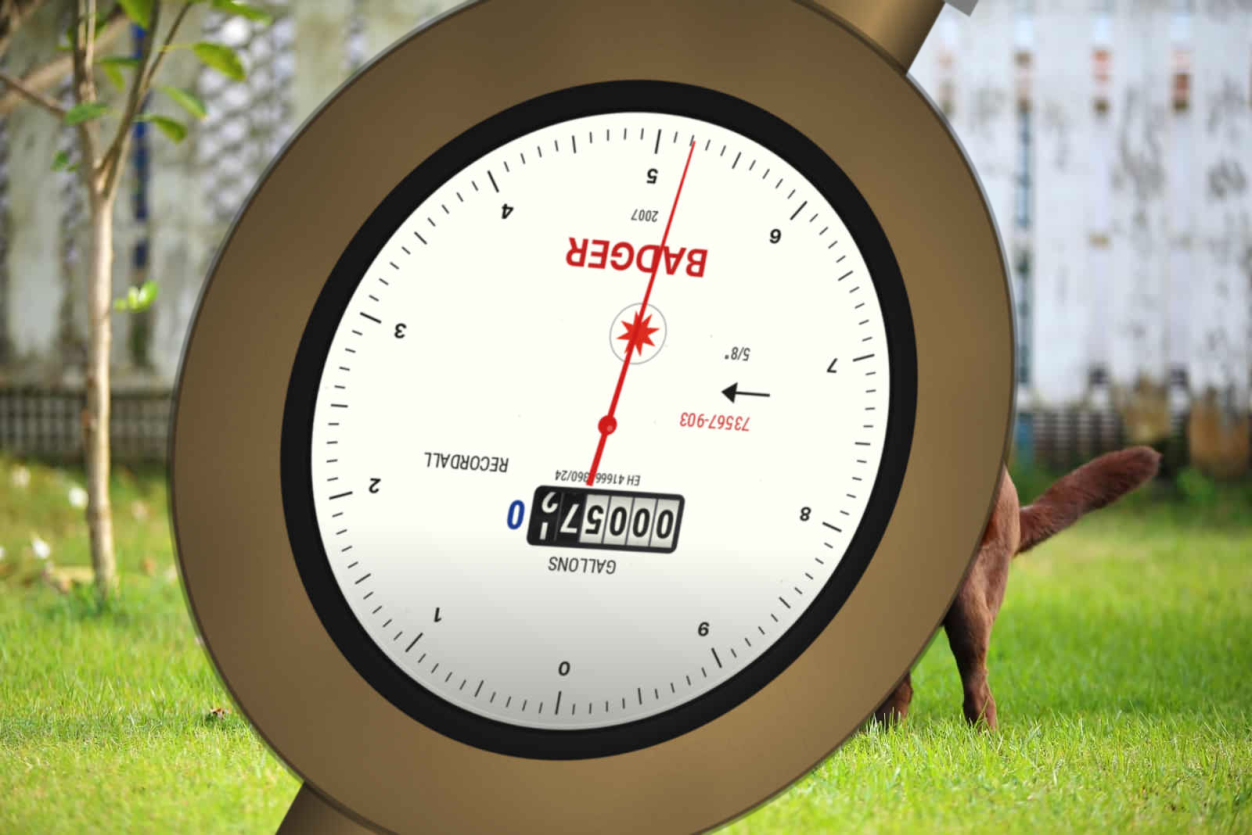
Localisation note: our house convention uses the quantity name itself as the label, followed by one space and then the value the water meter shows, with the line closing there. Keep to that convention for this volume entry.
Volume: 5715.2 gal
